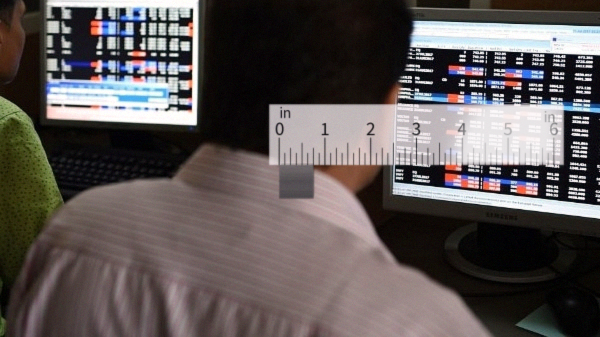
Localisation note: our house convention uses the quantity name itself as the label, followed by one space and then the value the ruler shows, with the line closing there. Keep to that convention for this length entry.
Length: 0.75 in
